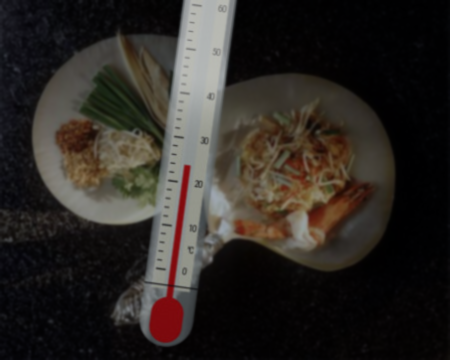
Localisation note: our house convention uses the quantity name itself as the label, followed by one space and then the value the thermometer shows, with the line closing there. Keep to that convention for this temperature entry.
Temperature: 24 °C
